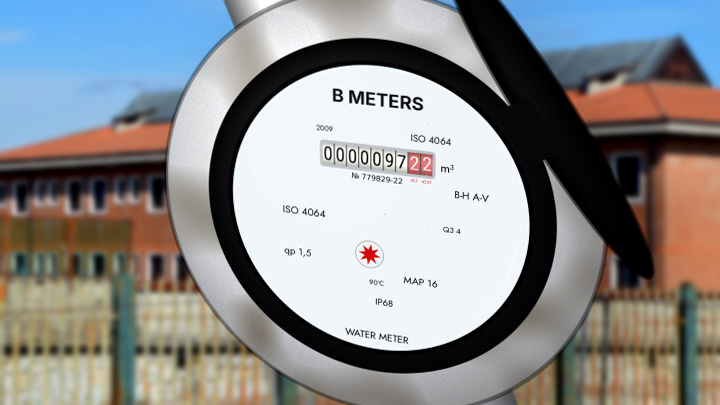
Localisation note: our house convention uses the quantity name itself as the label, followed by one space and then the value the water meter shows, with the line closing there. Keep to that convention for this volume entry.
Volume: 97.22 m³
